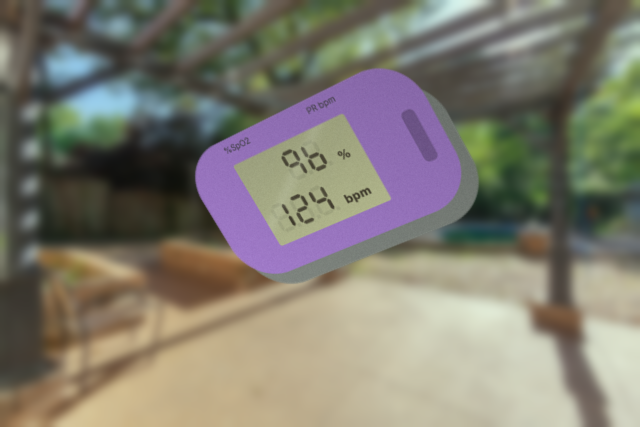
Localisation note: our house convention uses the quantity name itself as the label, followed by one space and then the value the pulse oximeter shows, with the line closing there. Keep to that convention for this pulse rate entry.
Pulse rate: 124 bpm
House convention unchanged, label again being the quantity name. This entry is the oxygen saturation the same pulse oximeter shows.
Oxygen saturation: 96 %
